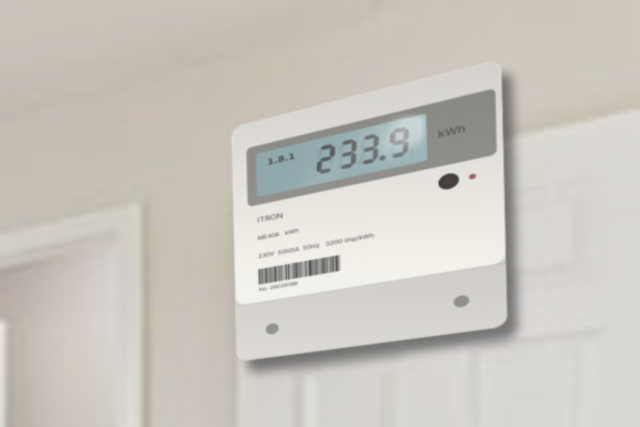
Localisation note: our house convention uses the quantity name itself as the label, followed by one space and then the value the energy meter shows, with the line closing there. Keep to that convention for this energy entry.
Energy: 233.9 kWh
